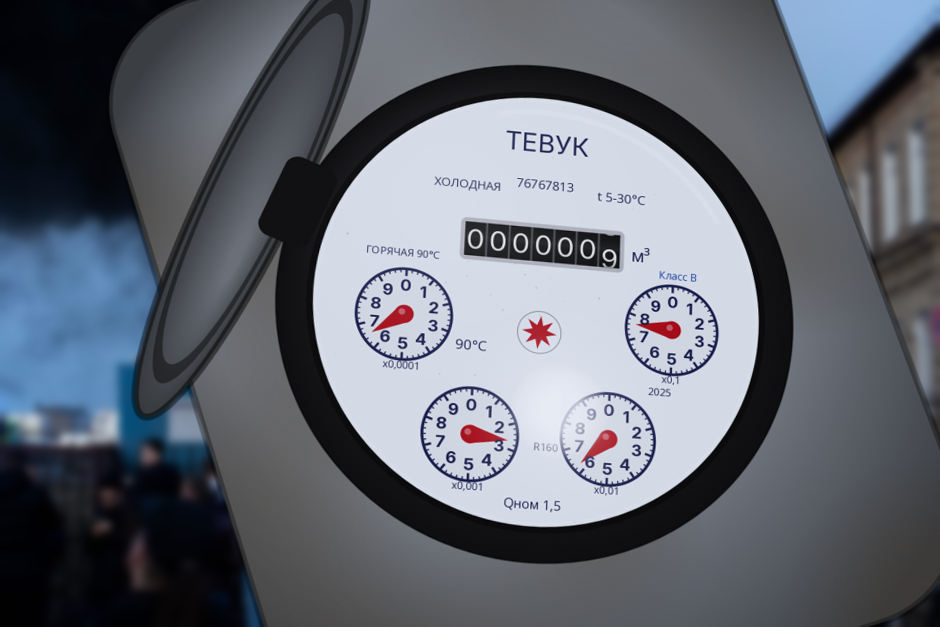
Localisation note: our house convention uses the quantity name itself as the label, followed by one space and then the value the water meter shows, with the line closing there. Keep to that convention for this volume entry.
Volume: 8.7626 m³
